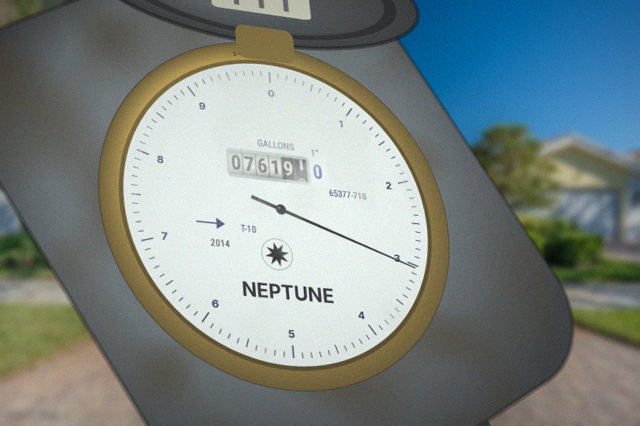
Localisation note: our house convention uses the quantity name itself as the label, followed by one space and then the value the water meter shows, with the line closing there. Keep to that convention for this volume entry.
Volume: 761913.0 gal
